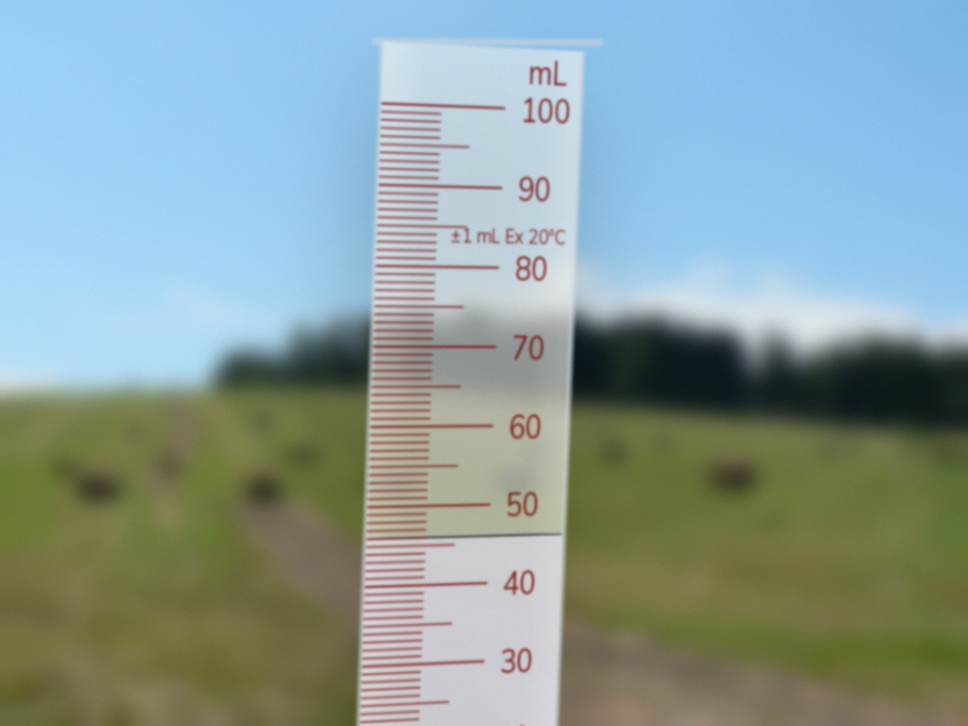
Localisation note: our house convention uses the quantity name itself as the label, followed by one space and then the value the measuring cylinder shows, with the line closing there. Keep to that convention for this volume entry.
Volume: 46 mL
